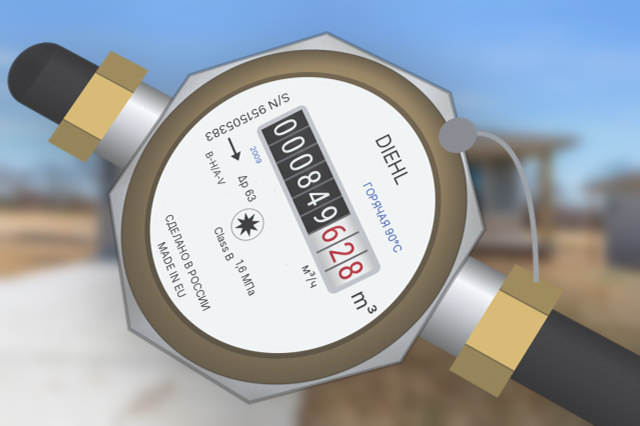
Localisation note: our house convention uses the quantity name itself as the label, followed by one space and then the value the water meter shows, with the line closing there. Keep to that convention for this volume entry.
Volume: 849.628 m³
